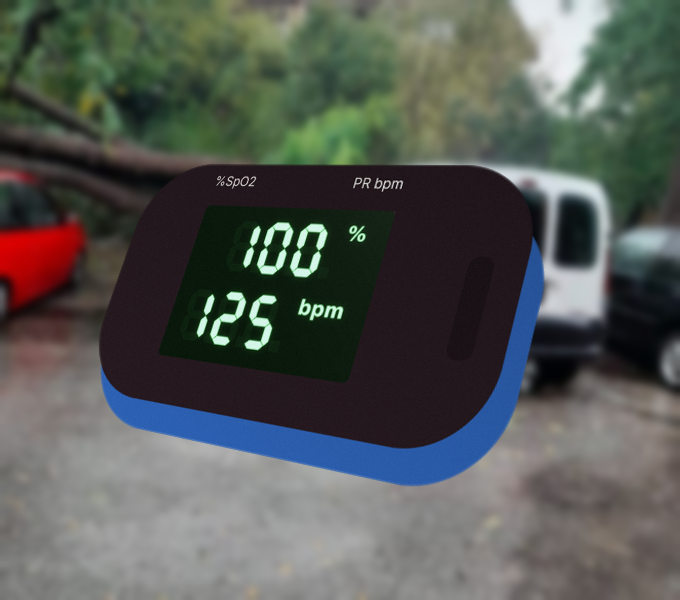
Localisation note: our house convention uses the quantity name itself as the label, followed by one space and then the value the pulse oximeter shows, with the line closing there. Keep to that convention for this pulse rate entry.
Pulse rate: 125 bpm
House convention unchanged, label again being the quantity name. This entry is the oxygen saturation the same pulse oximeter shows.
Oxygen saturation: 100 %
